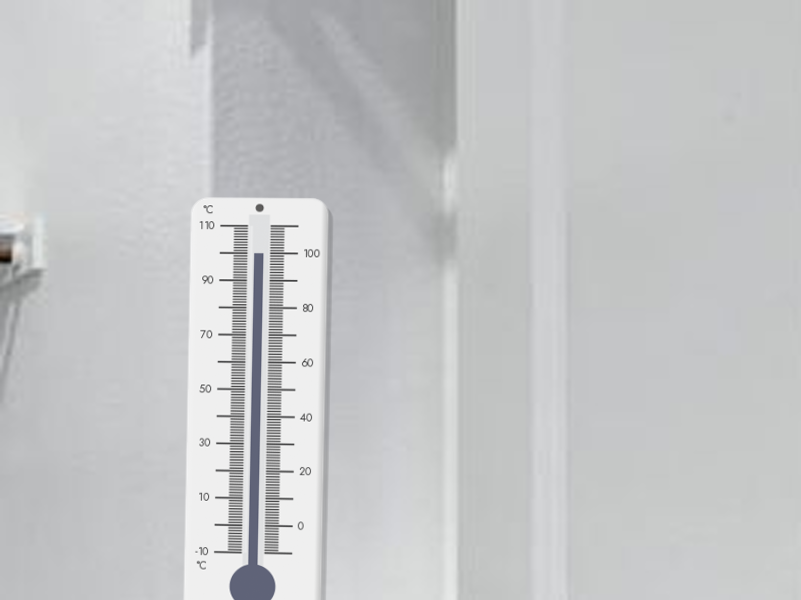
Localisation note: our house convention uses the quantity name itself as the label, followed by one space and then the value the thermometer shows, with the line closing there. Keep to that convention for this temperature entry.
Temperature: 100 °C
